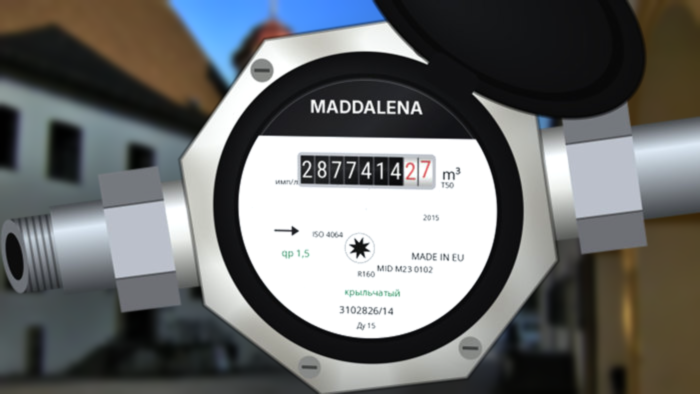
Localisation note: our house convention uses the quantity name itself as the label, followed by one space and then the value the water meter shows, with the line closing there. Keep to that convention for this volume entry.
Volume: 2877414.27 m³
